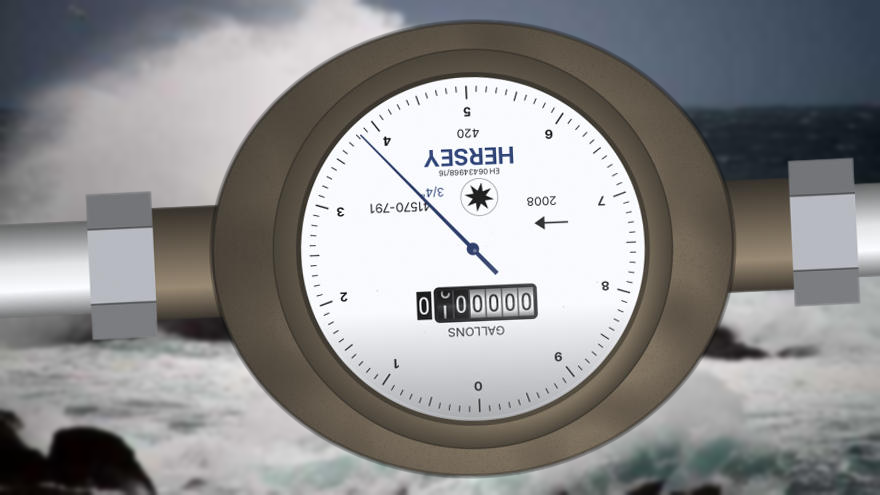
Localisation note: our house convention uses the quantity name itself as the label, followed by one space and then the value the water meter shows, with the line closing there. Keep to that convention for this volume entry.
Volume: 13.8 gal
